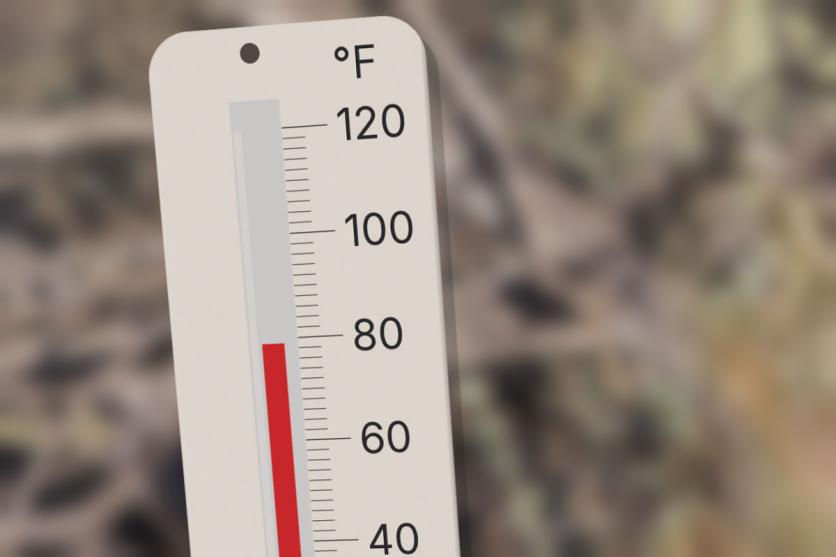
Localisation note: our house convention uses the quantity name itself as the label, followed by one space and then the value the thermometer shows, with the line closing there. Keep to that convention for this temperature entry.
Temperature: 79 °F
